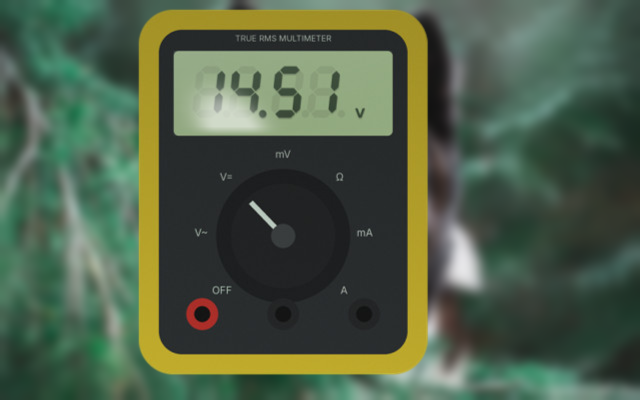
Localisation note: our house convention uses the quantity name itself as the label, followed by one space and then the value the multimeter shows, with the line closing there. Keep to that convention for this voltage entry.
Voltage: 14.51 V
